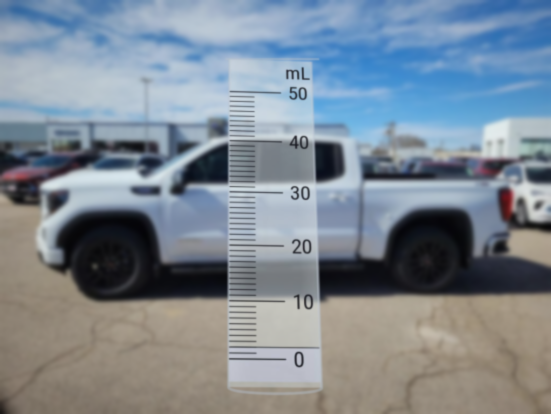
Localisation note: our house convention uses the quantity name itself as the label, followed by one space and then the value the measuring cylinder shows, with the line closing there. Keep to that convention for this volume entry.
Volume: 2 mL
